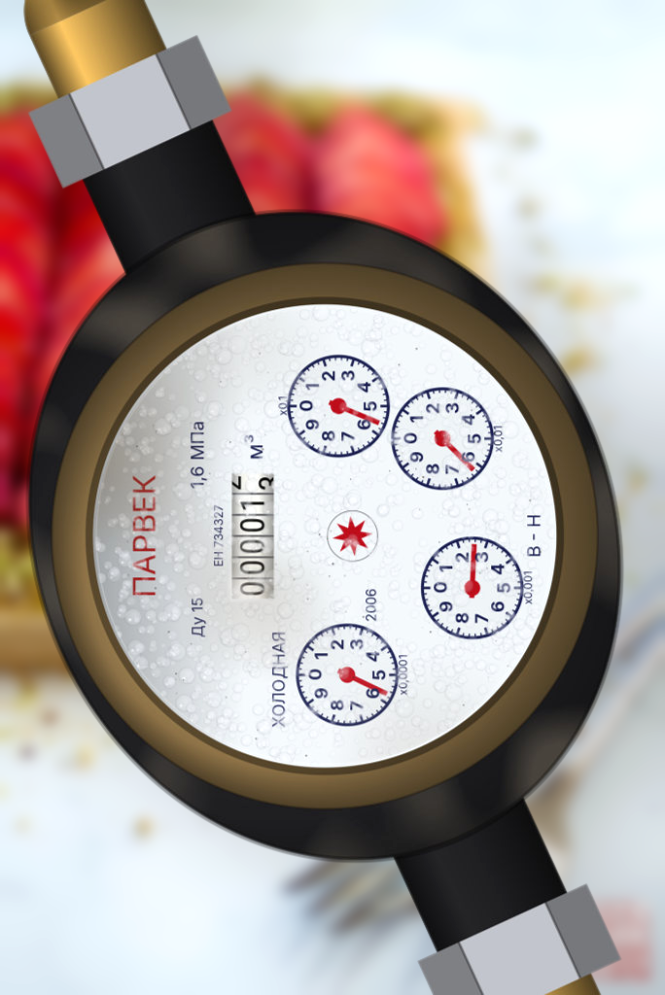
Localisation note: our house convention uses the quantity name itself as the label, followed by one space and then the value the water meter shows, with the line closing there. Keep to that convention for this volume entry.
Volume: 12.5625 m³
